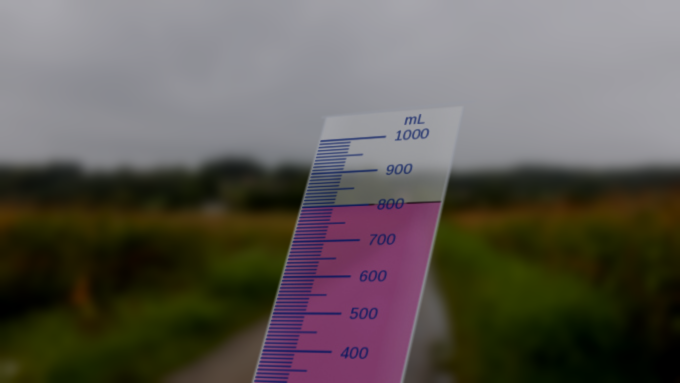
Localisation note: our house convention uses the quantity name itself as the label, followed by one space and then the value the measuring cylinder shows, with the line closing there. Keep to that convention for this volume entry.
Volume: 800 mL
